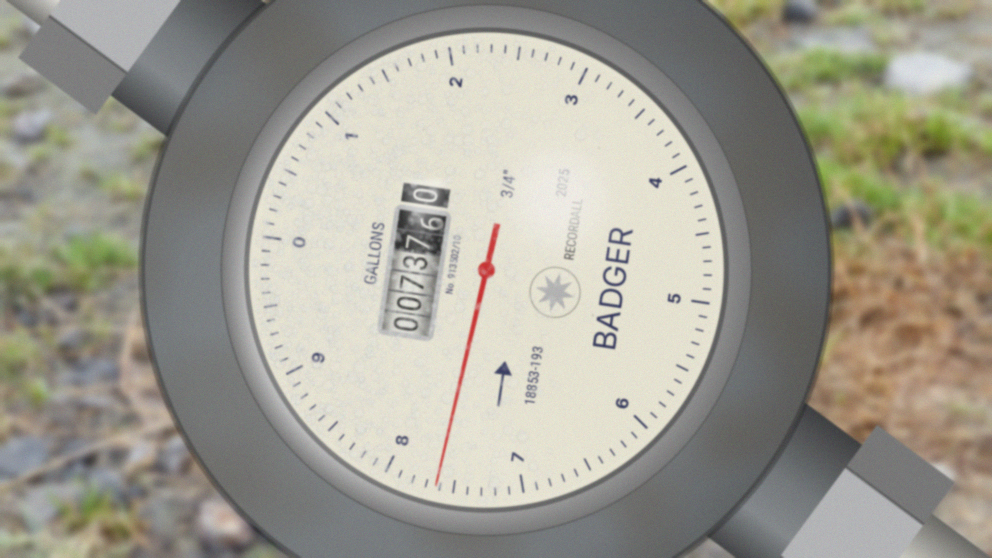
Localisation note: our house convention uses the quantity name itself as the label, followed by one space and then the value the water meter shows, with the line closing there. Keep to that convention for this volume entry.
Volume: 73757.6 gal
